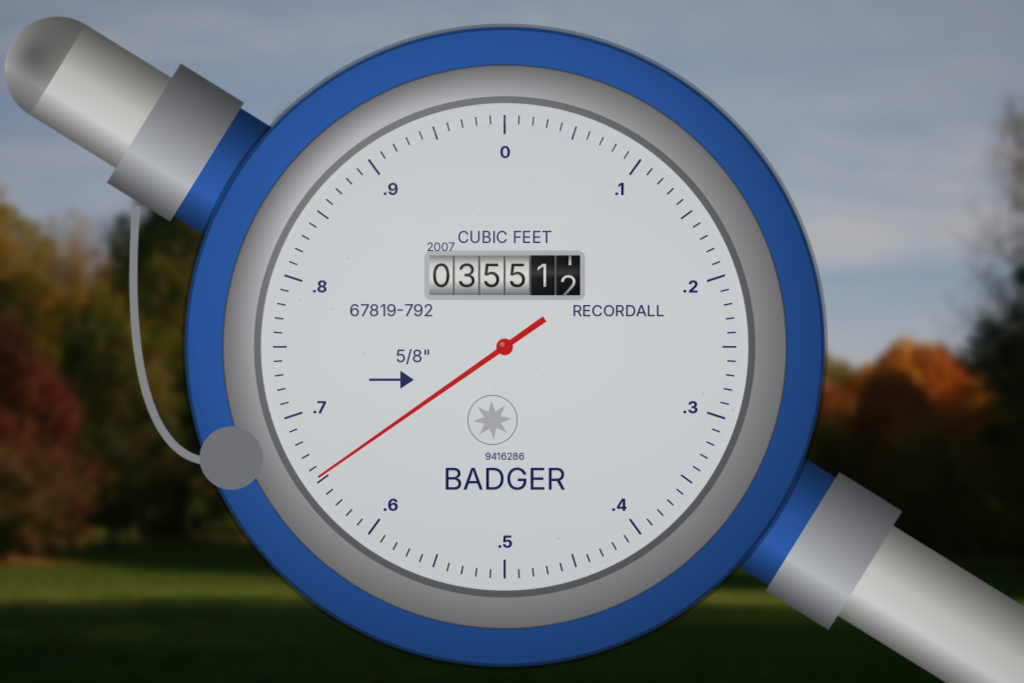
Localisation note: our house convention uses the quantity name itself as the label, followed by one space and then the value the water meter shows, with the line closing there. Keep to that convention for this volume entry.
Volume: 35511.65 ft³
